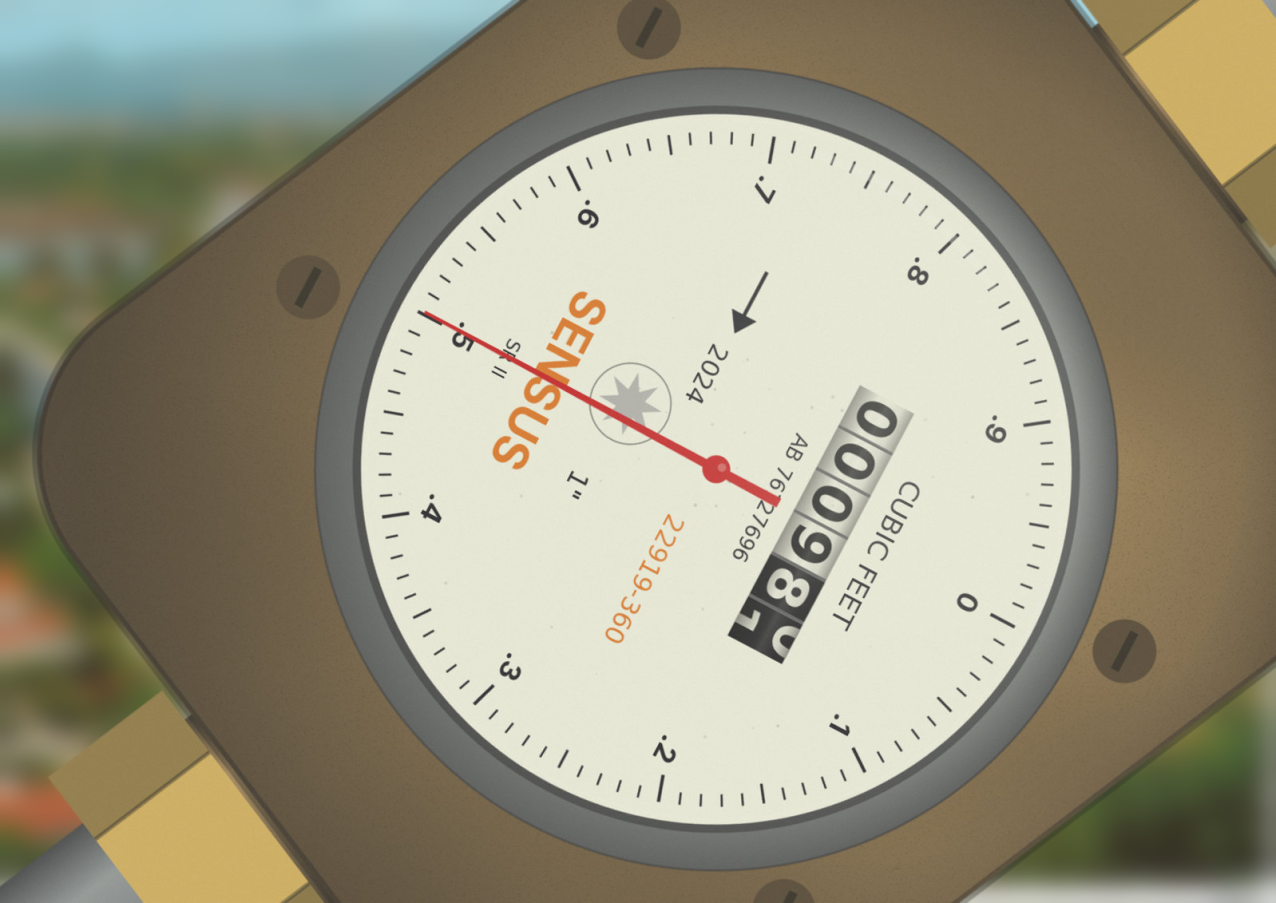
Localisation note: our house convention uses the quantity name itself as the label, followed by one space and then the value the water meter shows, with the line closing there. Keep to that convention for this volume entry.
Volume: 980.50 ft³
